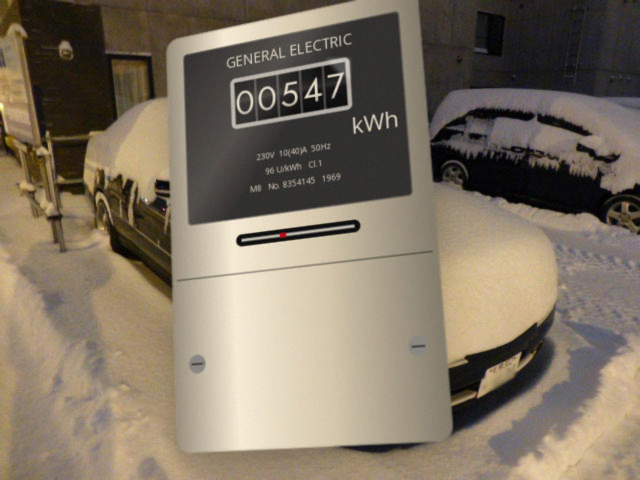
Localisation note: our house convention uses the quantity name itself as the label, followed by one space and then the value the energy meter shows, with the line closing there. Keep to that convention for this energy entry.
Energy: 547 kWh
